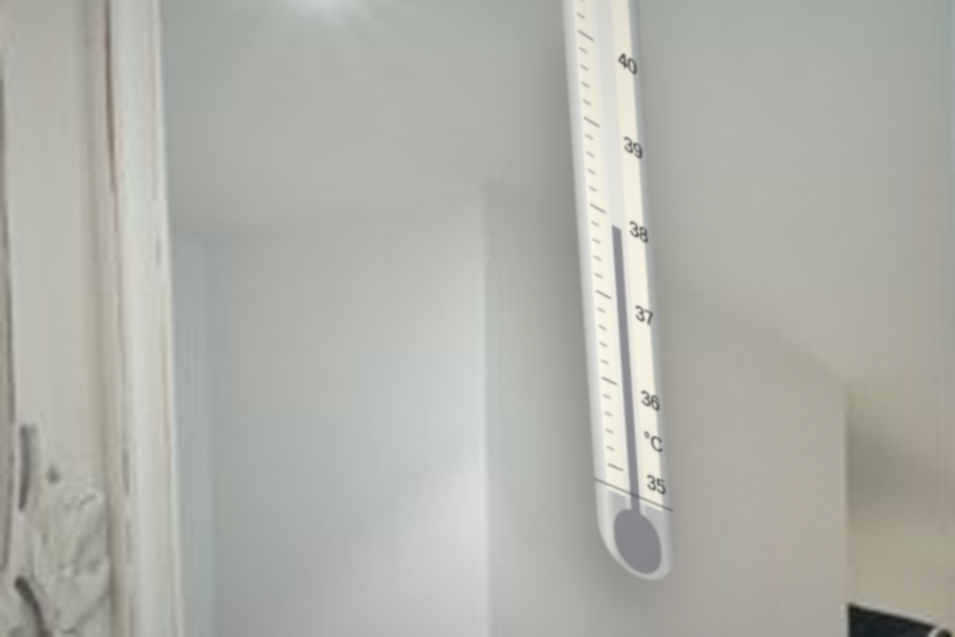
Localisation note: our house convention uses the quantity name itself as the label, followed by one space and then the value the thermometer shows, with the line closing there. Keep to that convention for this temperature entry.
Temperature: 37.9 °C
